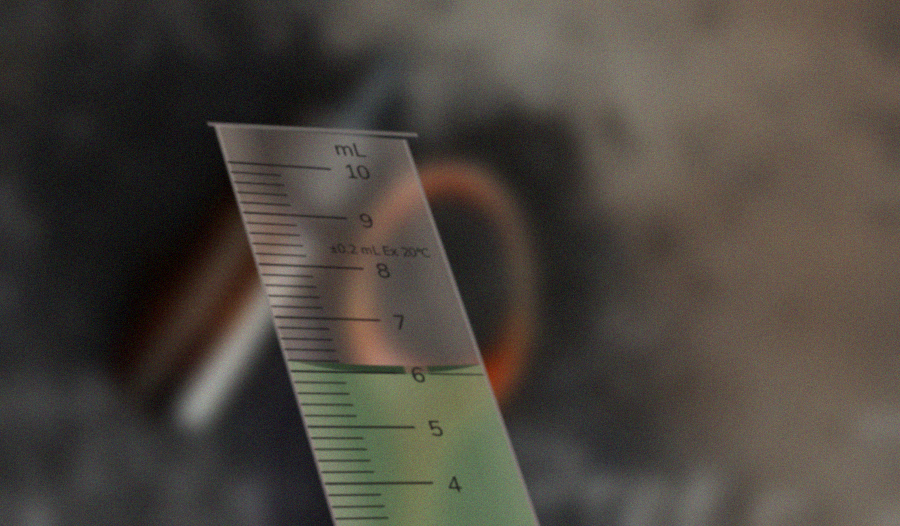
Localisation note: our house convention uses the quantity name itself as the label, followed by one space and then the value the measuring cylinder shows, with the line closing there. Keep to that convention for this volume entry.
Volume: 6 mL
